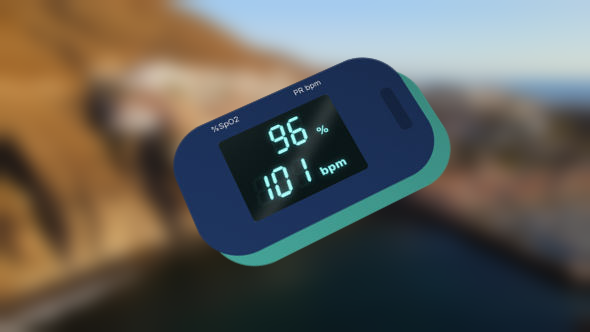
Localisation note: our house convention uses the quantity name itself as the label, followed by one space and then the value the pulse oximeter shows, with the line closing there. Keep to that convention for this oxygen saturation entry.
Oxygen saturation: 96 %
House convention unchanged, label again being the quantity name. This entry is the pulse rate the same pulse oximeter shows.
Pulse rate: 101 bpm
